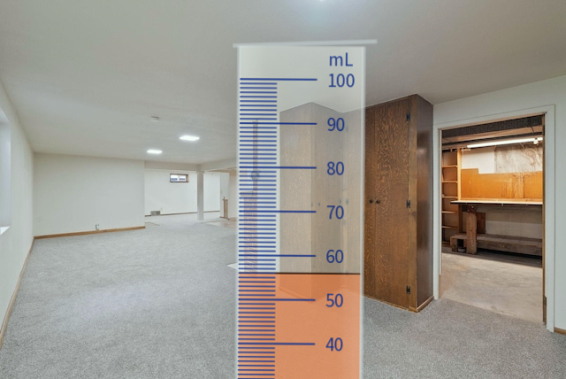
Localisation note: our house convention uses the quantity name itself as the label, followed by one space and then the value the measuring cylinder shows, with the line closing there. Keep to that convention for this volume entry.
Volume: 56 mL
